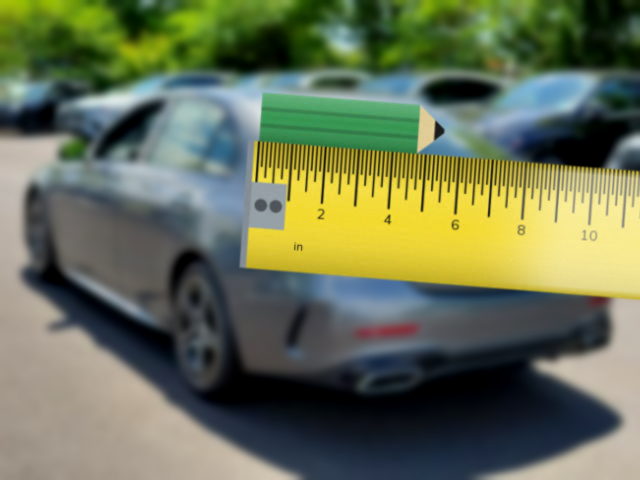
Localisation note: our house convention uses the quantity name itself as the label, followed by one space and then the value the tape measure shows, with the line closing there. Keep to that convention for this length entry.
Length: 5.5 in
